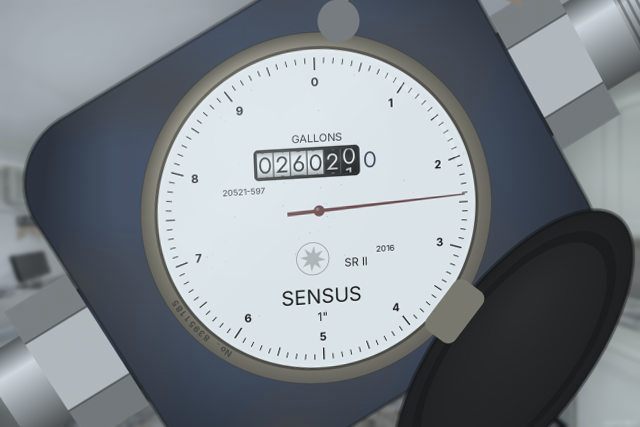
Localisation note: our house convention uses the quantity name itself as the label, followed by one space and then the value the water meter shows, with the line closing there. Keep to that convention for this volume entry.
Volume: 260202.4 gal
